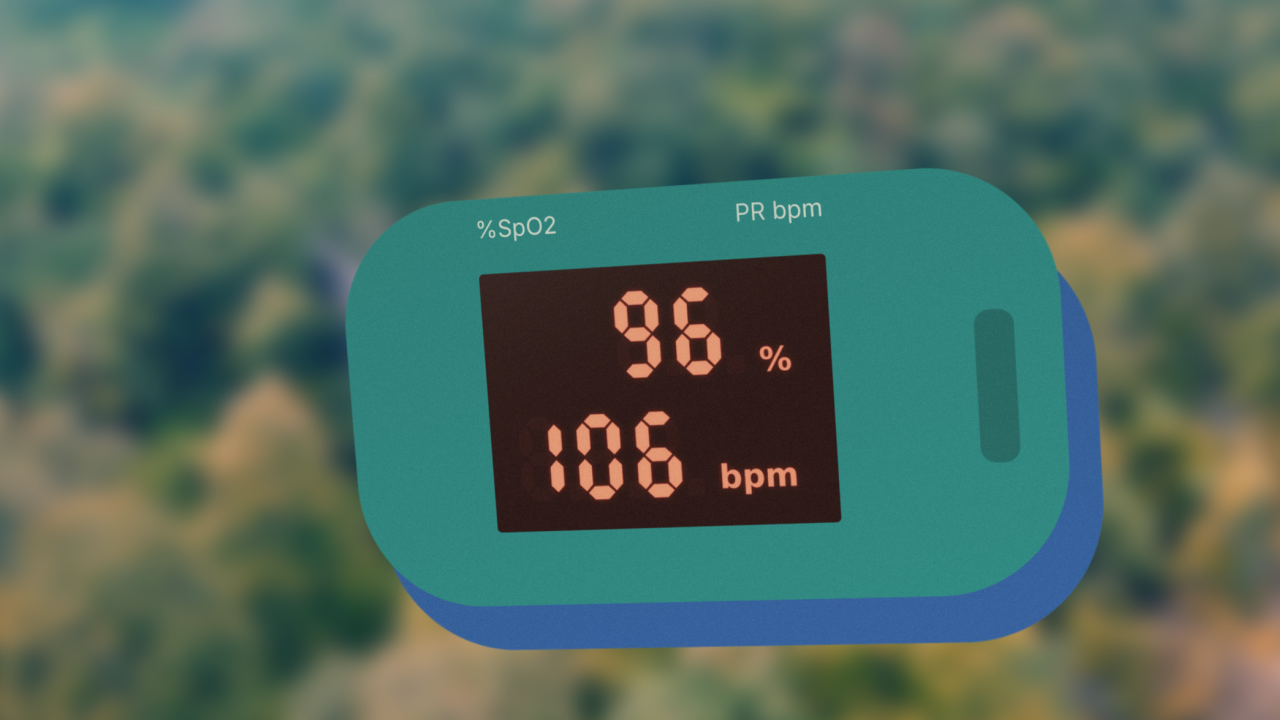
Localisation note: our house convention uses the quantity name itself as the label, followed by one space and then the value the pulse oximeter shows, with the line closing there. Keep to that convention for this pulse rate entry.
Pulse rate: 106 bpm
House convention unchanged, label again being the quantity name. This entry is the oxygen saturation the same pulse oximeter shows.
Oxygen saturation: 96 %
